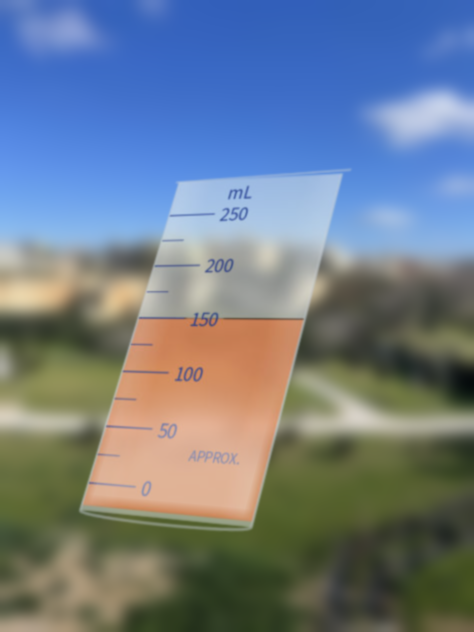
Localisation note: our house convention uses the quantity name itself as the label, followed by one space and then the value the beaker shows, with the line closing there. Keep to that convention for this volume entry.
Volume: 150 mL
